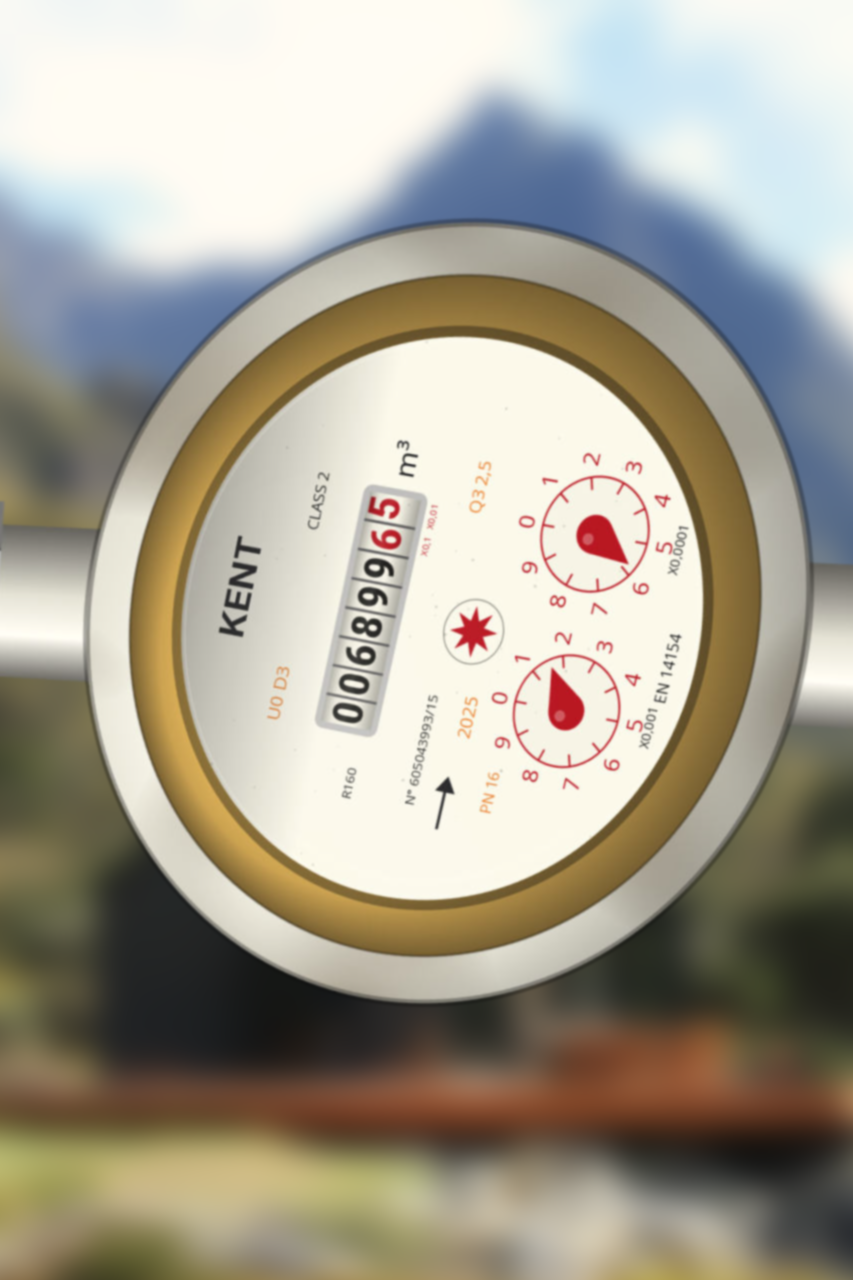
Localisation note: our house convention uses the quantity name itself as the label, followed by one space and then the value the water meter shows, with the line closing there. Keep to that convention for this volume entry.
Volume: 6899.6515 m³
